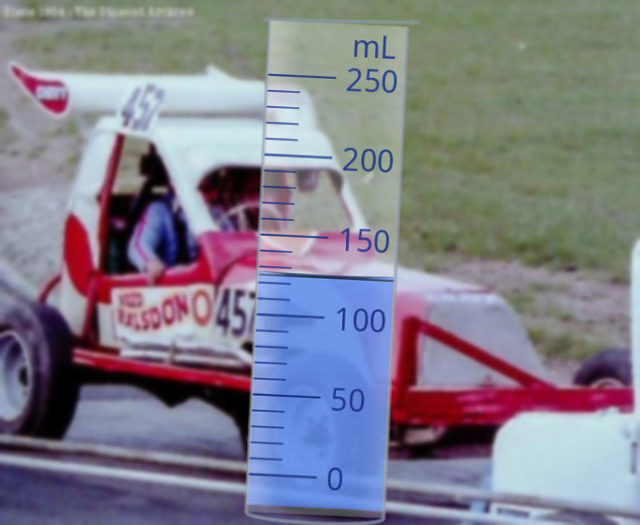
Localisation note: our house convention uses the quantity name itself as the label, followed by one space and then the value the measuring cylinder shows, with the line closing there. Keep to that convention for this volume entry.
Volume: 125 mL
